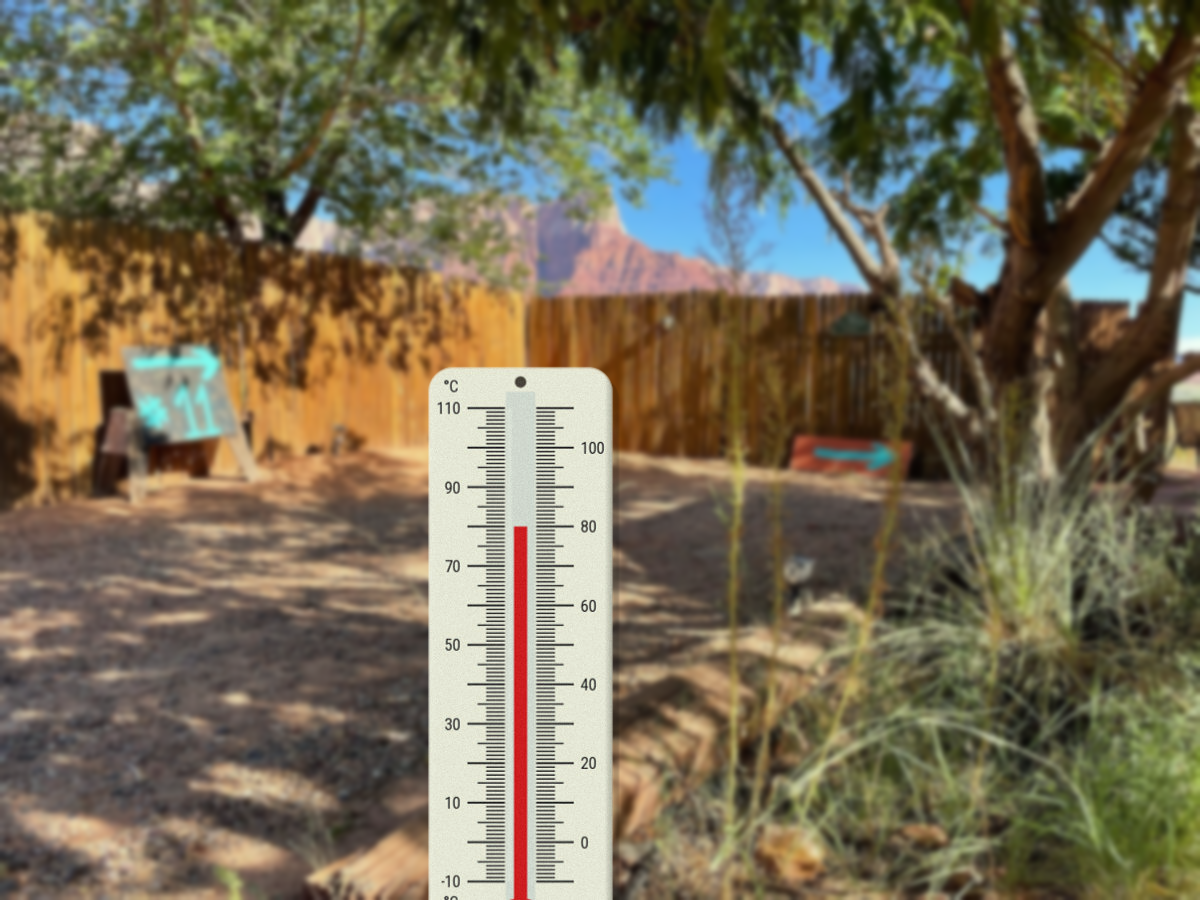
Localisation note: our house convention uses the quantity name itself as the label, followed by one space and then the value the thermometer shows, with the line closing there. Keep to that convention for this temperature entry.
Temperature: 80 °C
